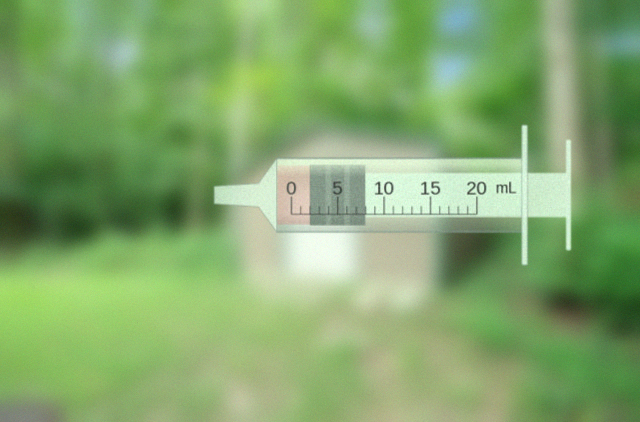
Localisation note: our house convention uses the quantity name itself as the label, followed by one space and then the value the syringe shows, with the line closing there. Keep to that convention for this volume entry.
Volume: 2 mL
